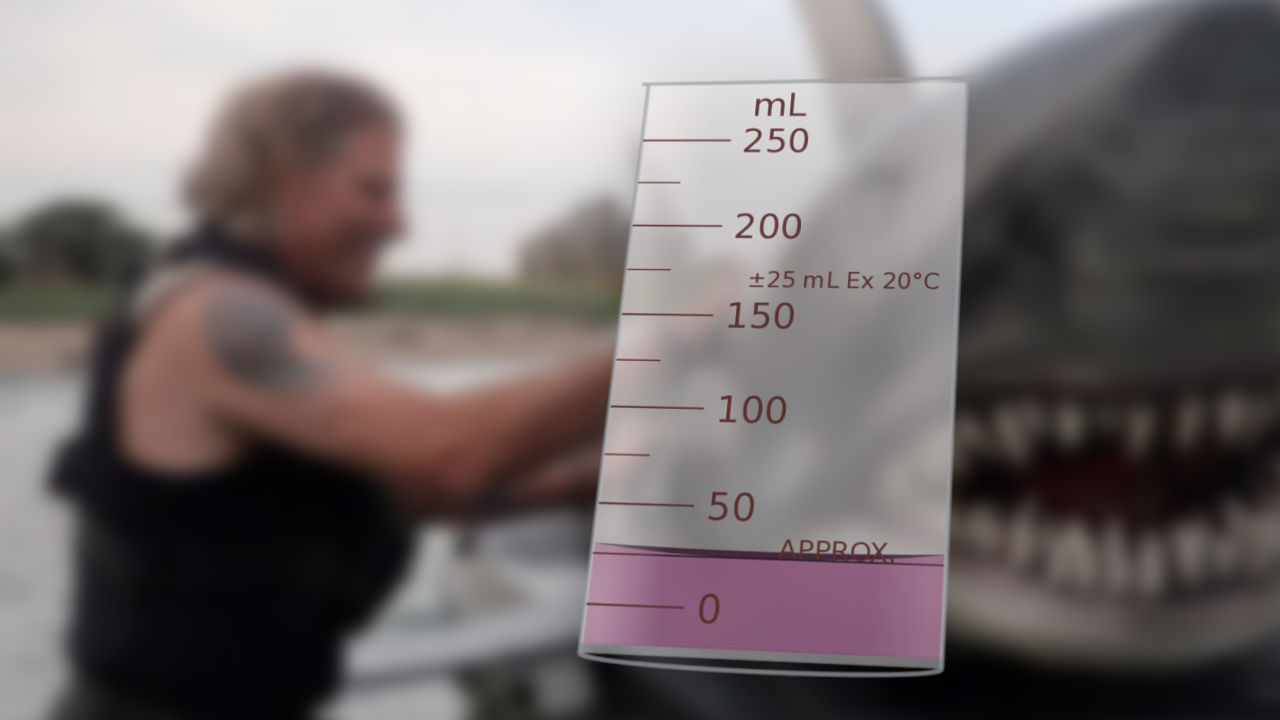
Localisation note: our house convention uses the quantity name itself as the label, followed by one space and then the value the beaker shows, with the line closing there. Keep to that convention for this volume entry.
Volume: 25 mL
